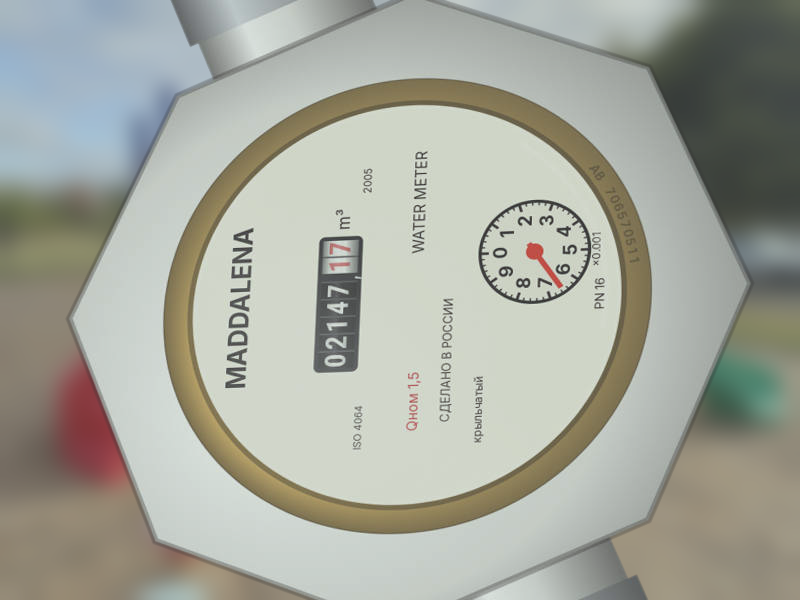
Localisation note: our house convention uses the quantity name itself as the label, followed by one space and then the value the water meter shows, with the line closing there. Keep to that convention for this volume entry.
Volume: 2147.176 m³
